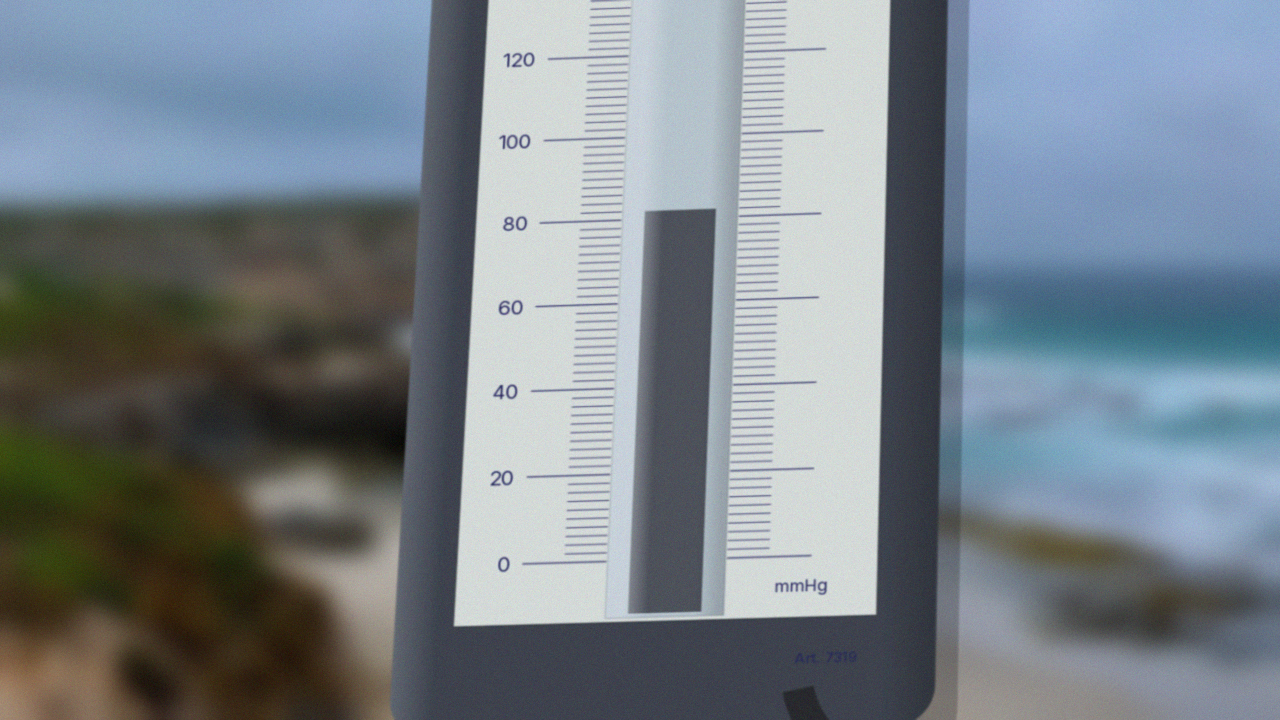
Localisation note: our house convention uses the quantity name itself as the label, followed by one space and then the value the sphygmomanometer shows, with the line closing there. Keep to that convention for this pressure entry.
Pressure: 82 mmHg
